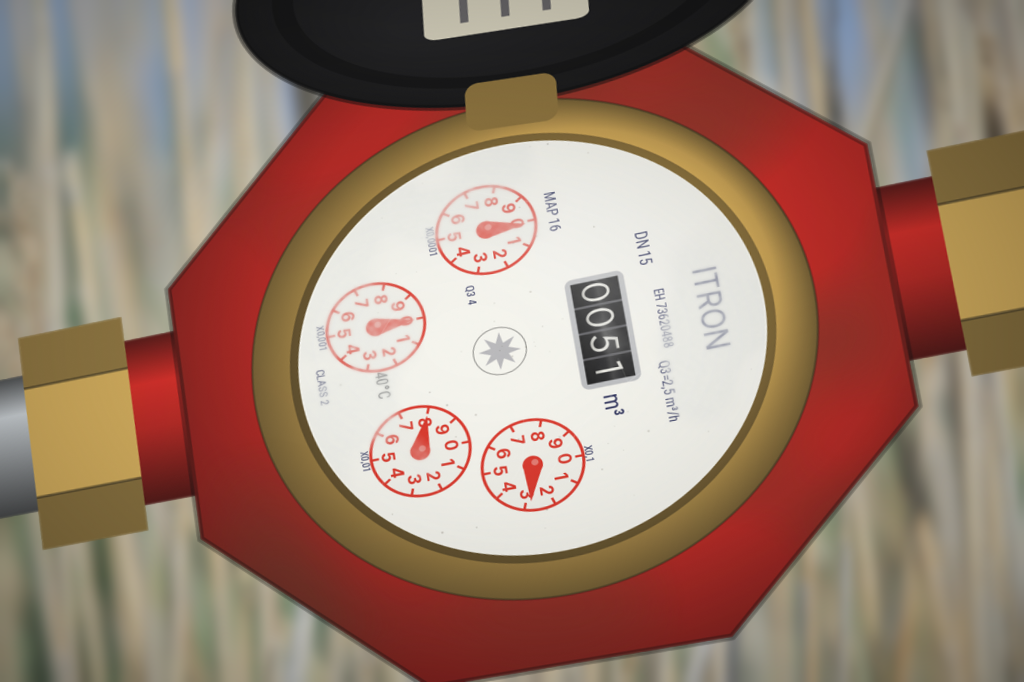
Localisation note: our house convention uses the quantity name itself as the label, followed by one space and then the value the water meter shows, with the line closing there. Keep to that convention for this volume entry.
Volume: 51.2800 m³
